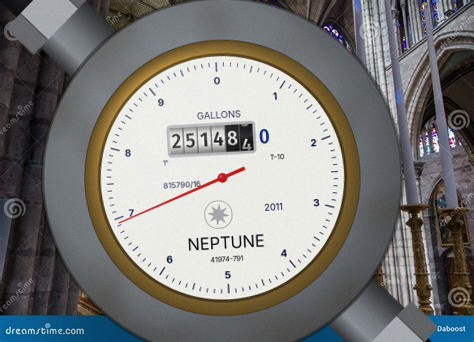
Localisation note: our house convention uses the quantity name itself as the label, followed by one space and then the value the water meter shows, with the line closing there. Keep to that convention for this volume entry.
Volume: 2514836.9 gal
